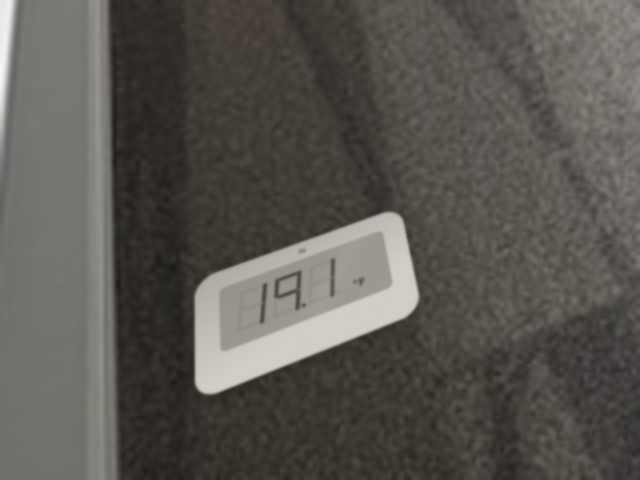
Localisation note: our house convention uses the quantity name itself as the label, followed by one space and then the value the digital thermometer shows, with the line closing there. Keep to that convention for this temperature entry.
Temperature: 19.1 °F
